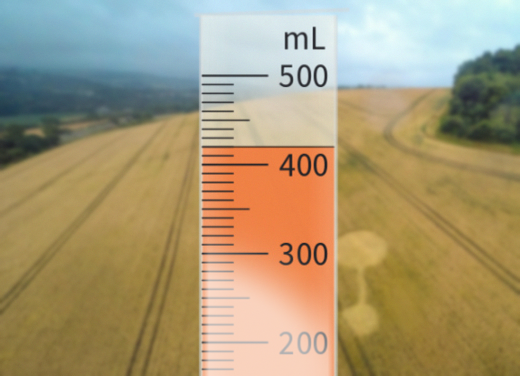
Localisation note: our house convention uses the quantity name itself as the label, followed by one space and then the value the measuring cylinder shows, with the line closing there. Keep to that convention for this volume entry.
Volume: 420 mL
